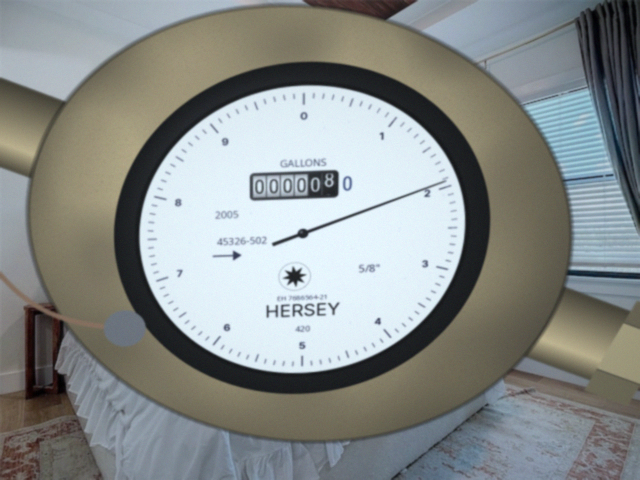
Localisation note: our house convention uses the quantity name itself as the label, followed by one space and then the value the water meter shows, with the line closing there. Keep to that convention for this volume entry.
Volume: 81.9 gal
